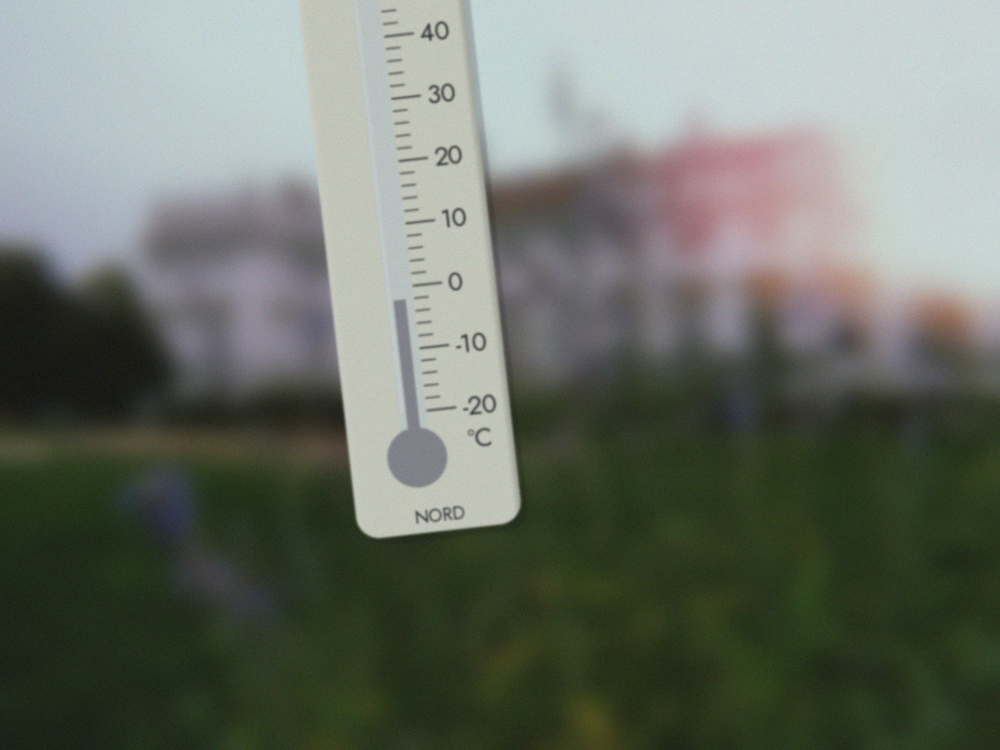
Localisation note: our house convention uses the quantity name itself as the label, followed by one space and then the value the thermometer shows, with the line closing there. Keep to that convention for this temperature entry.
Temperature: -2 °C
